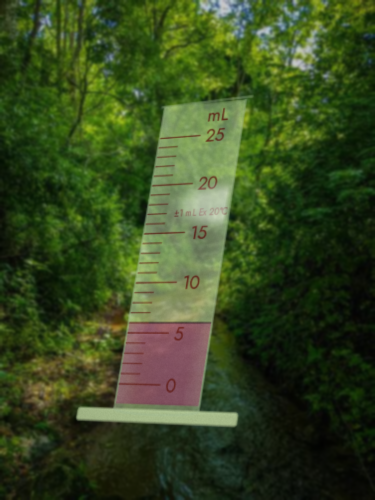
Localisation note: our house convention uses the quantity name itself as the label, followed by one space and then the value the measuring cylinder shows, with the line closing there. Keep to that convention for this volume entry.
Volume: 6 mL
